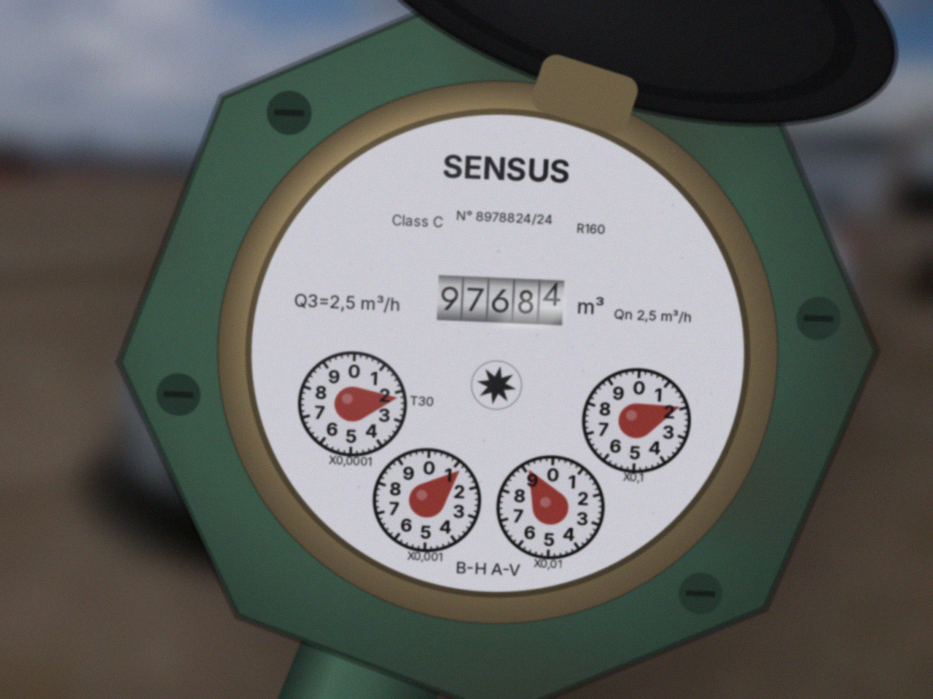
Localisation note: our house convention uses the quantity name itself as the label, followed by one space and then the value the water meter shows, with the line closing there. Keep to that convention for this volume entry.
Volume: 97684.1912 m³
